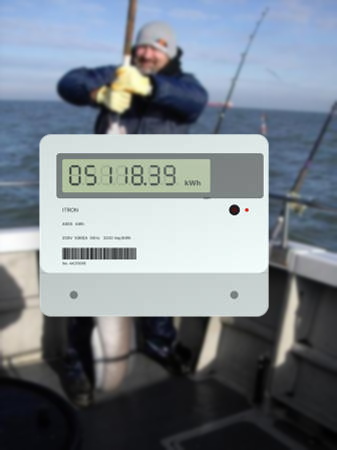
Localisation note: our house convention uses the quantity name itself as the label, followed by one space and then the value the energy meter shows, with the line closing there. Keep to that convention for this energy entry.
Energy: 5118.39 kWh
